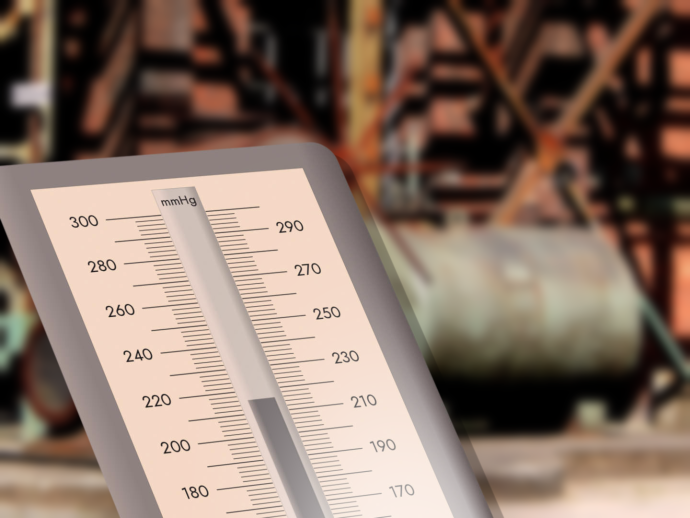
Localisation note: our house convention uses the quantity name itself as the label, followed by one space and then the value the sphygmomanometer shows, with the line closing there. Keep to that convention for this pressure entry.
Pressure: 216 mmHg
